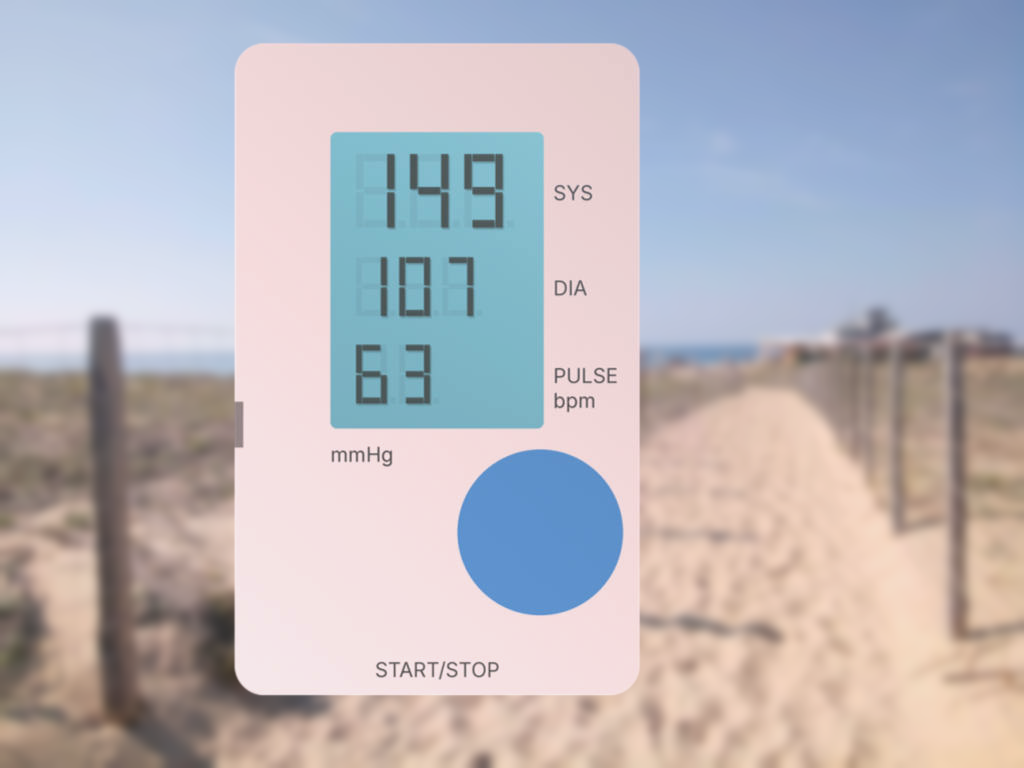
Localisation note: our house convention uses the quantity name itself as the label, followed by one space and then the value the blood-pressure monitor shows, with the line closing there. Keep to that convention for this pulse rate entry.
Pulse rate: 63 bpm
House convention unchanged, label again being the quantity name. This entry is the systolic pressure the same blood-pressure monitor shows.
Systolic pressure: 149 mmHg
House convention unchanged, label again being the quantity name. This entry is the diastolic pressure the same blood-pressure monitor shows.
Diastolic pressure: 107 mmHg
